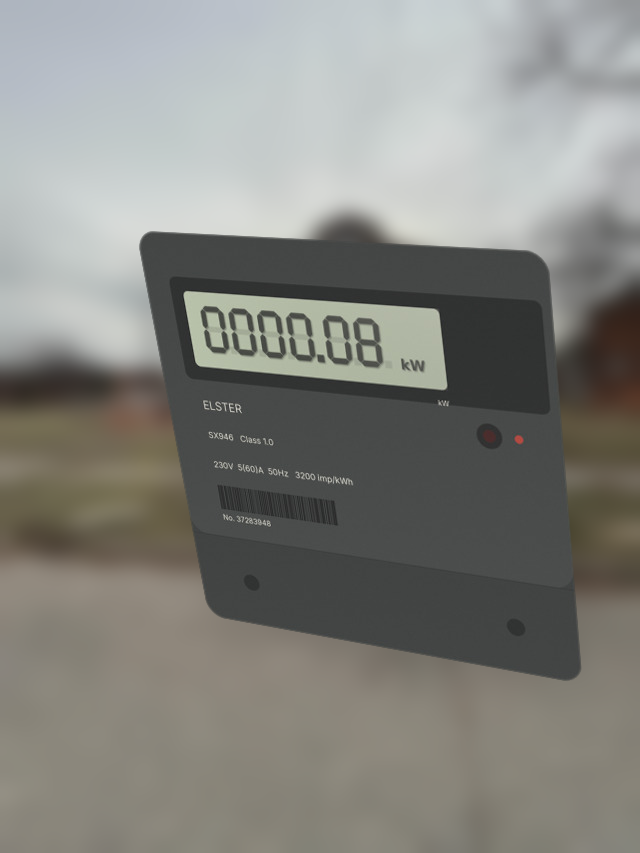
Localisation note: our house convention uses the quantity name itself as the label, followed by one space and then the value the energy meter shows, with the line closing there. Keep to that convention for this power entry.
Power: 0.08 kW
